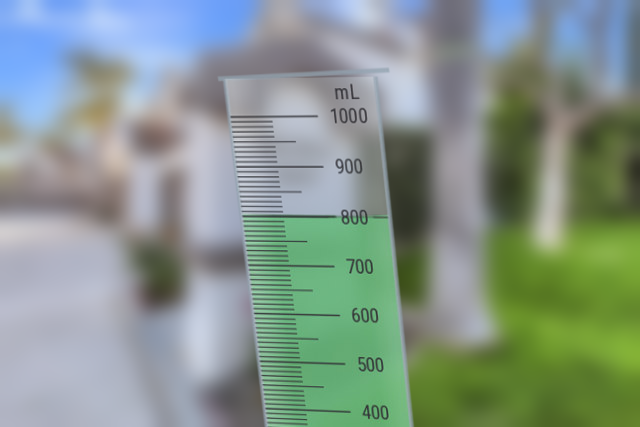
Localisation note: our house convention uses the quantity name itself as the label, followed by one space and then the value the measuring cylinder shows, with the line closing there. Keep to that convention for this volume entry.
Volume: 800 mL
